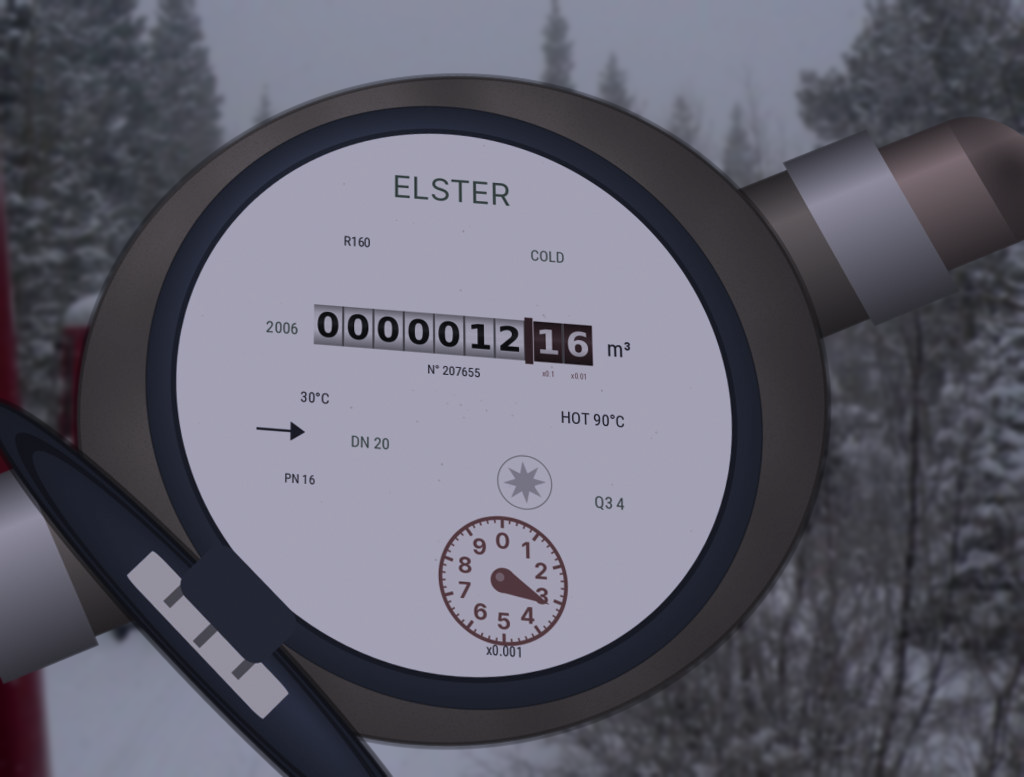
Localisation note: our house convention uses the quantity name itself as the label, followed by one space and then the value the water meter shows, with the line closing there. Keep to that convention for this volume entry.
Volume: 12.163 m³
